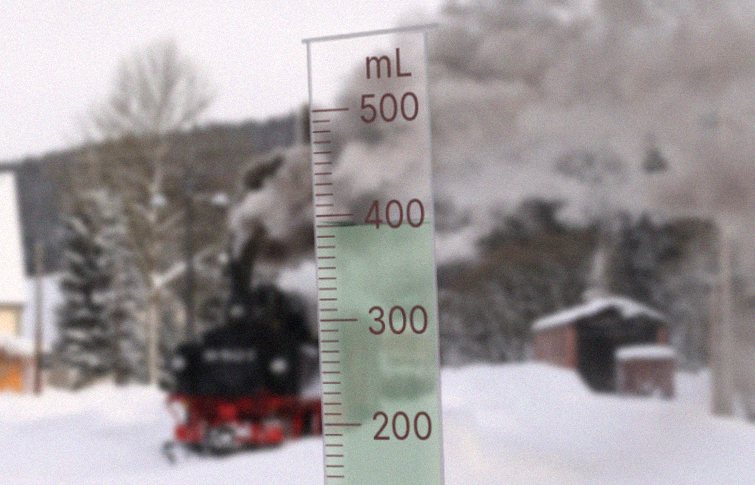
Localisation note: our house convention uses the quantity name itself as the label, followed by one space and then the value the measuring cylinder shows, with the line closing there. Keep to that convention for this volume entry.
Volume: 390 mL
